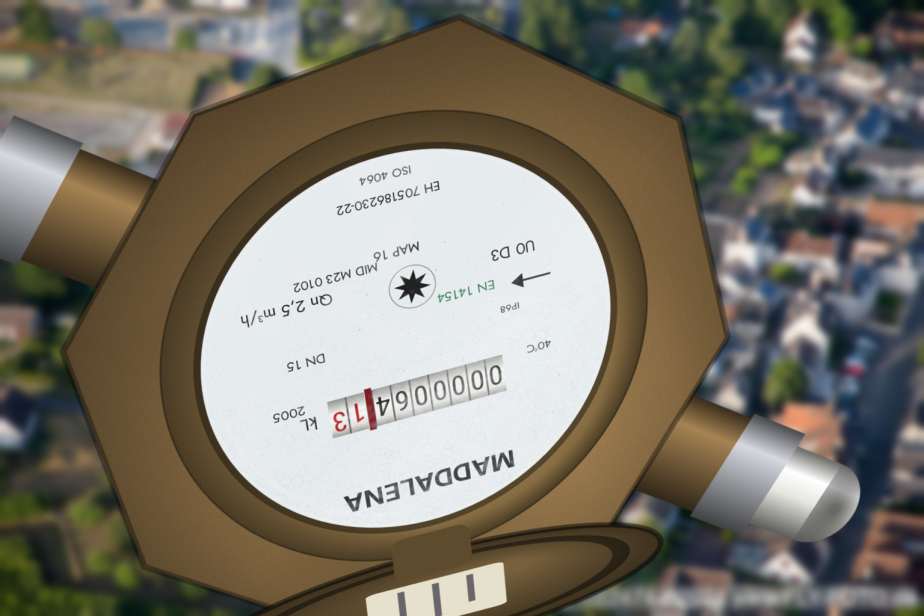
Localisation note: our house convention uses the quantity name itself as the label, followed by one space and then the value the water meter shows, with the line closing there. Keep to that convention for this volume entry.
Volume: 64.13 kL
